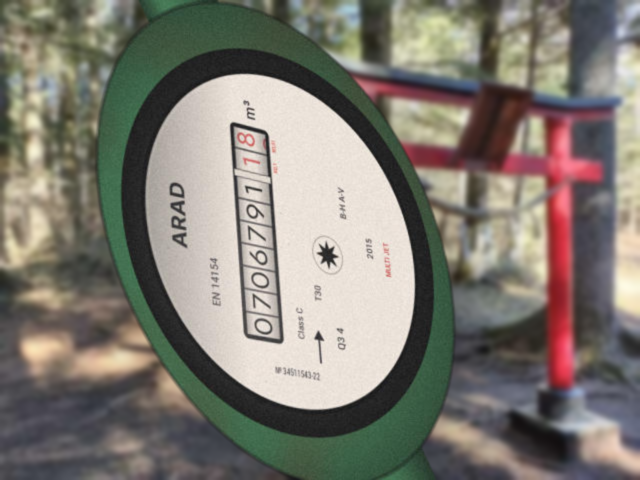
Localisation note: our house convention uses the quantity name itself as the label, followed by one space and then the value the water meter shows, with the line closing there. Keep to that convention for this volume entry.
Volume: 706791.18 m³
